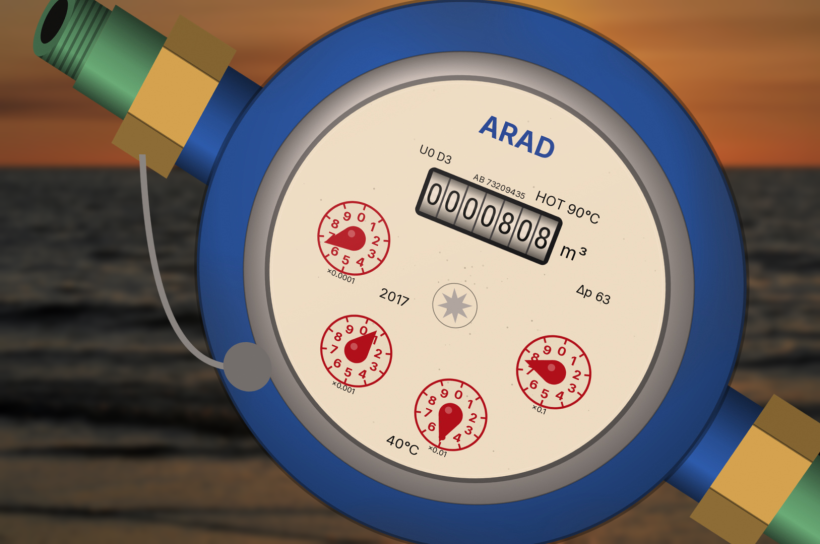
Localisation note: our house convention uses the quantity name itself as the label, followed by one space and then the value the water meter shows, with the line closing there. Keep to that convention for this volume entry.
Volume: 808.7506 m³
